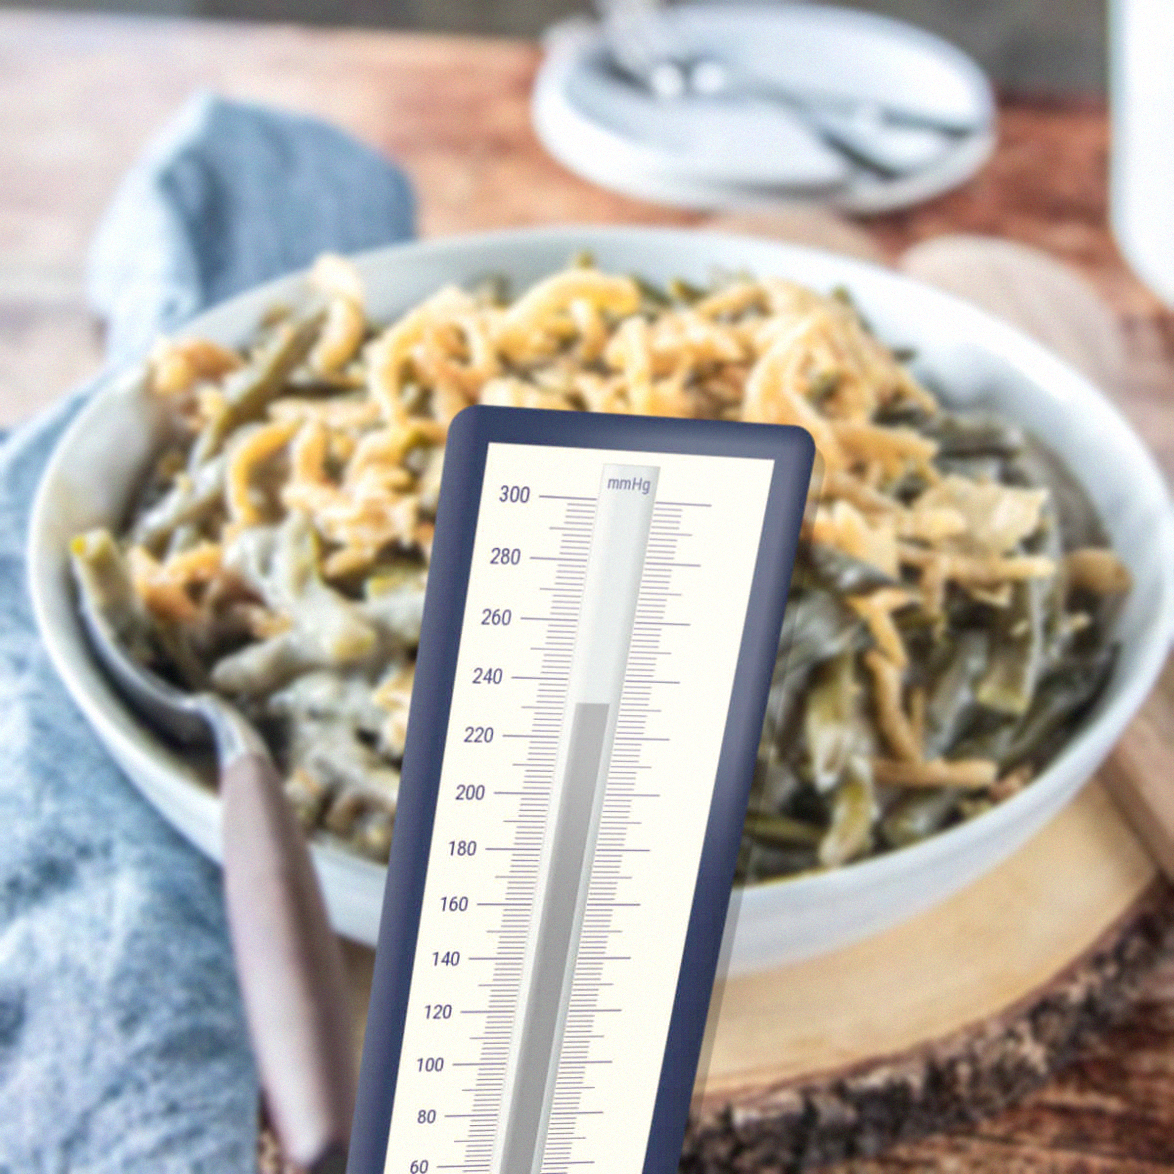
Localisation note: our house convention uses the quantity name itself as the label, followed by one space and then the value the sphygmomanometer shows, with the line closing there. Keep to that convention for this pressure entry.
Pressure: 232 mmHg
